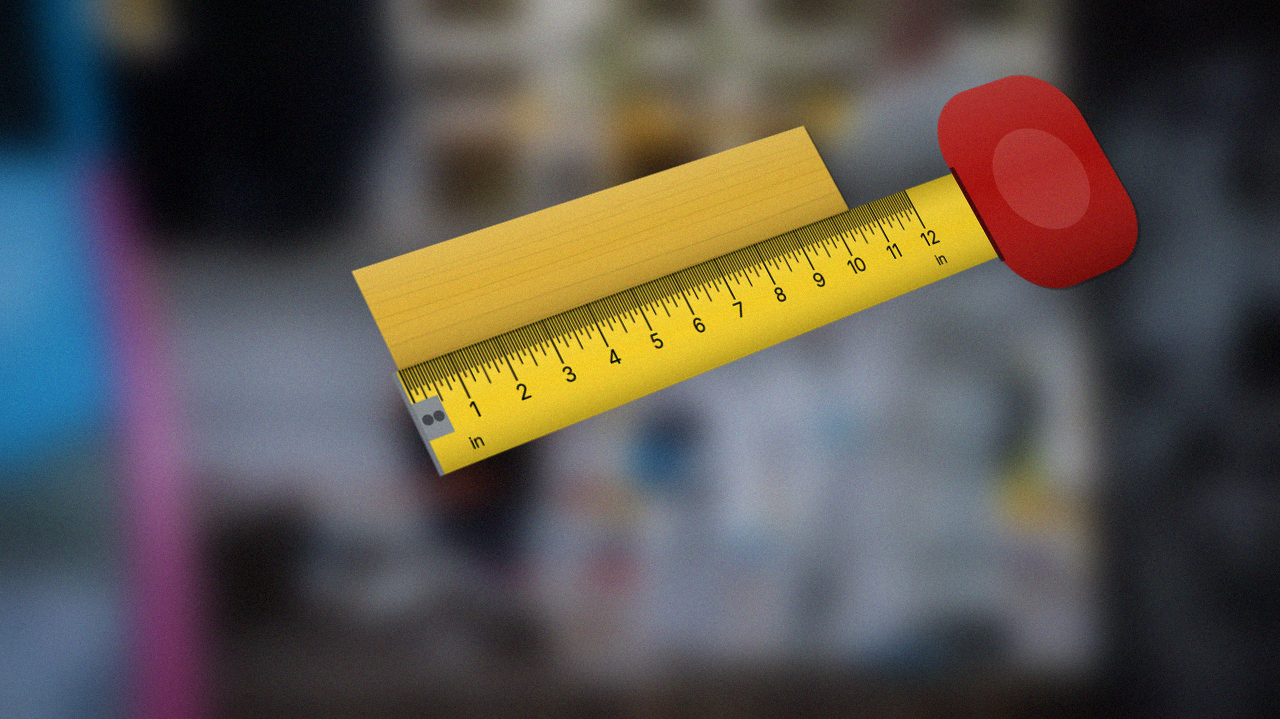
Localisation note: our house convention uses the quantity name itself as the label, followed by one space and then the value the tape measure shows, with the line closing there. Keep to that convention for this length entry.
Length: 10.5 in
